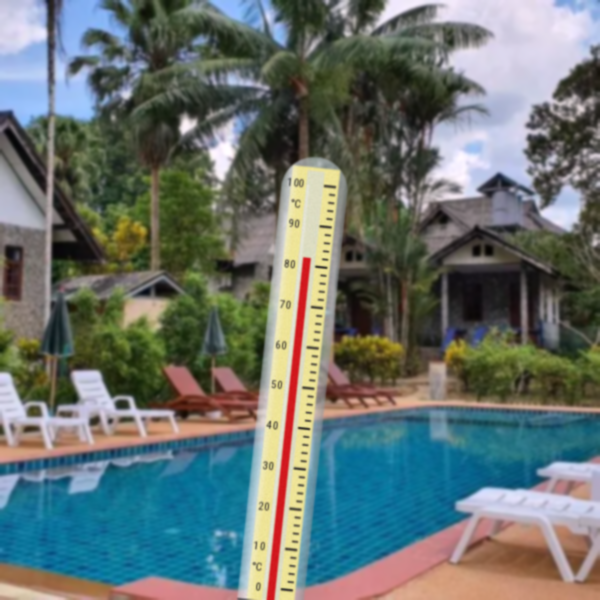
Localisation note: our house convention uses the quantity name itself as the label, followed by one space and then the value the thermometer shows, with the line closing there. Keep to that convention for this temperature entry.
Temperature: 82 °C
